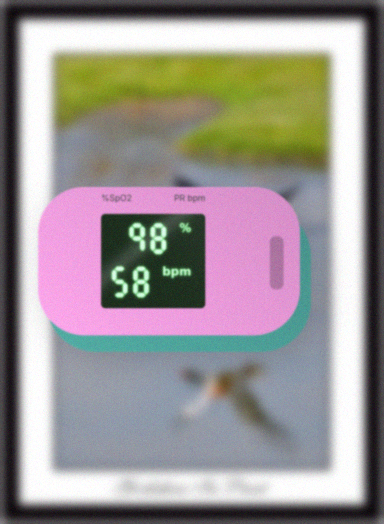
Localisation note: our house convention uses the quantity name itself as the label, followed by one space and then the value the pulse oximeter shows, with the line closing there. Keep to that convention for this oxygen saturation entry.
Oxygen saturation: 98 %
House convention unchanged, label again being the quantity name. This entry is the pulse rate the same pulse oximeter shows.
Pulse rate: 58 bpm
